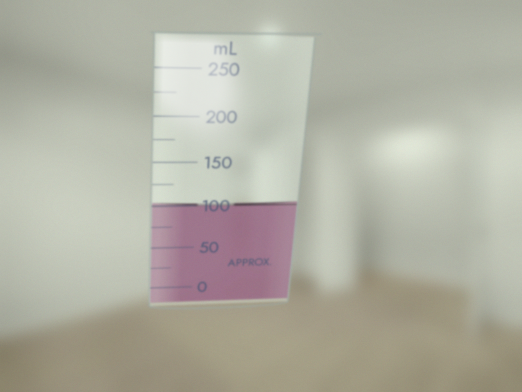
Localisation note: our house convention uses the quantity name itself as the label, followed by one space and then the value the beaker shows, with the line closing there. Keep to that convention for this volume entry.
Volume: 100 mL
